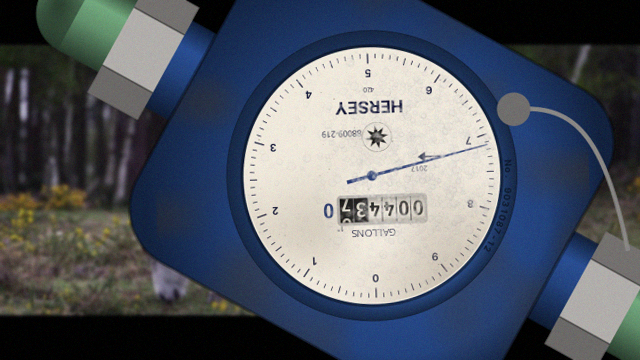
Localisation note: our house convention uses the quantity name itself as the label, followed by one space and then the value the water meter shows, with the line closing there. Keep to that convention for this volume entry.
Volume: 44367.1 gal
